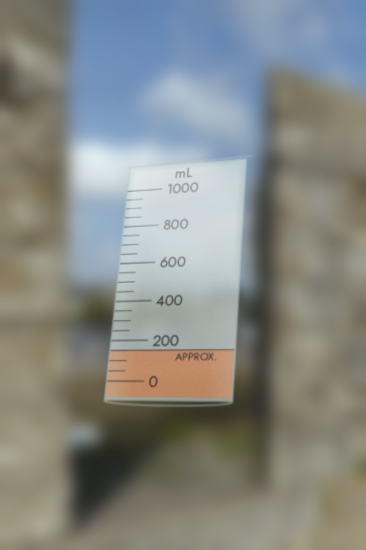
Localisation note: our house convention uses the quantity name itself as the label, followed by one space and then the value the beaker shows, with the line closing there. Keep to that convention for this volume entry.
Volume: 150 mL
